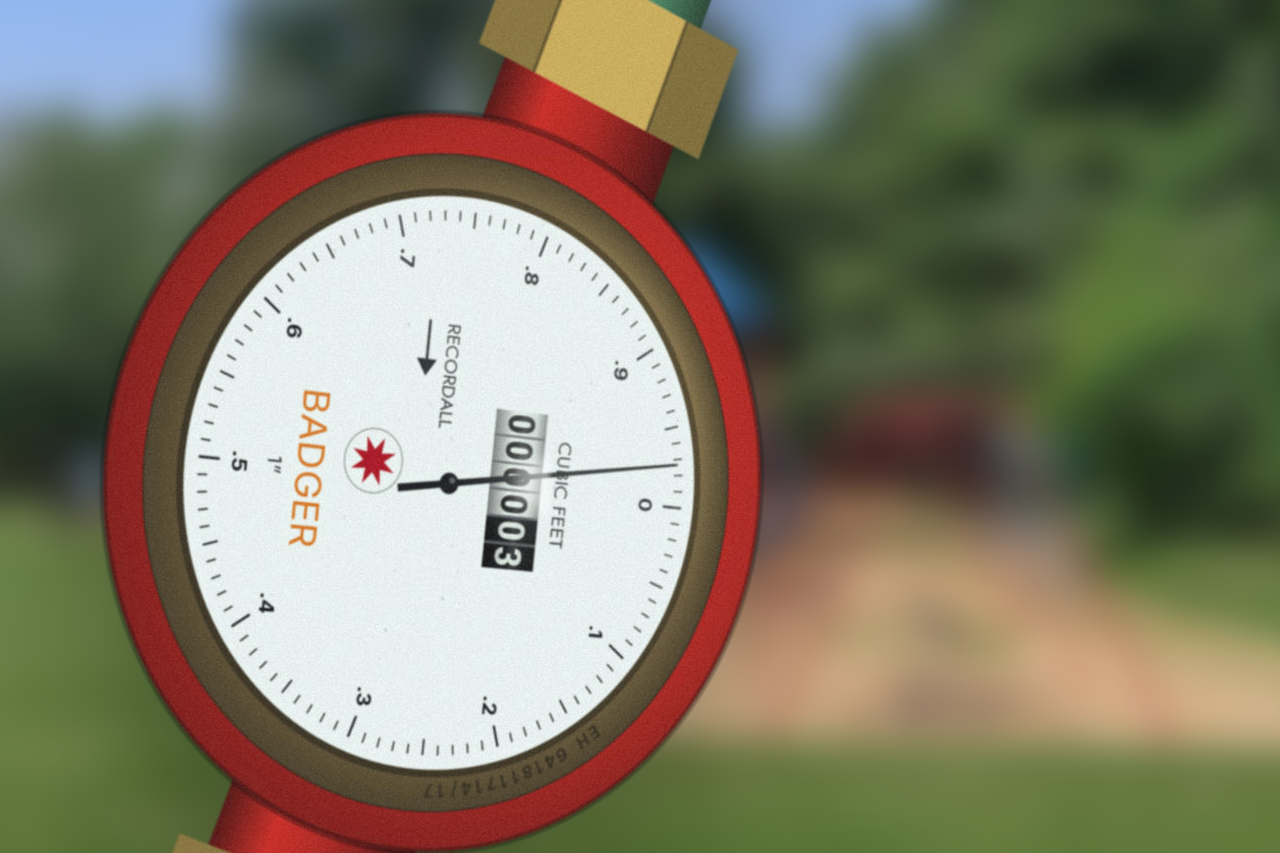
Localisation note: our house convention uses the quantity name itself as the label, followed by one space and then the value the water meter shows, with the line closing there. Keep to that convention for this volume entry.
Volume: 2.97 ft³
